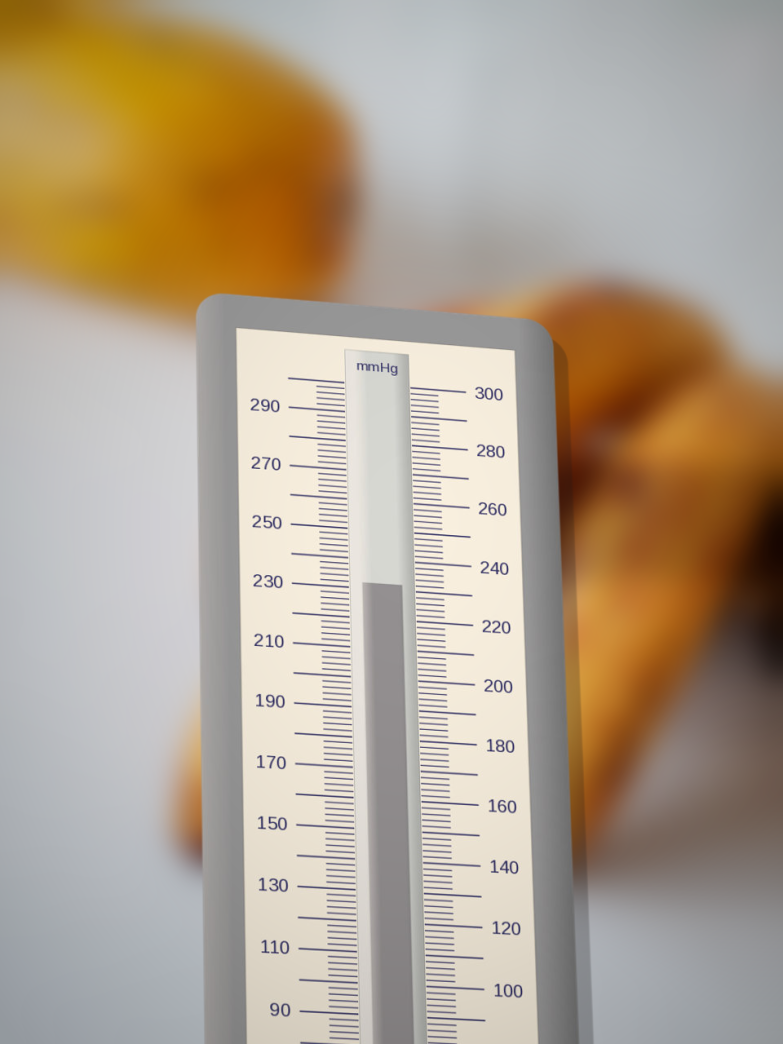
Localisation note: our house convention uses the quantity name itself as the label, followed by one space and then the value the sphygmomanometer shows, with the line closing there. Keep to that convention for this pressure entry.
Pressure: 232 mmHg
